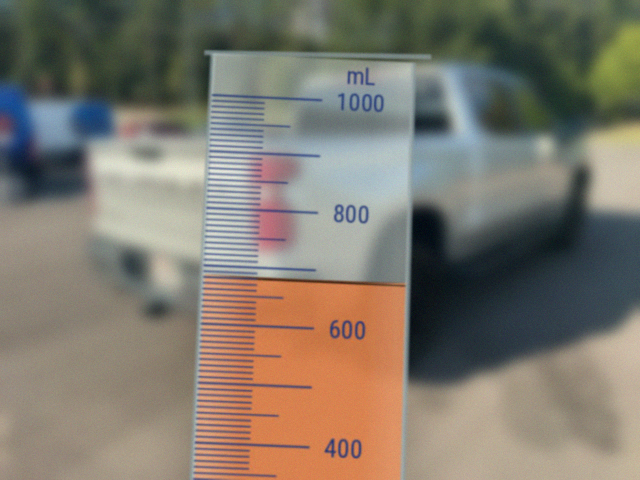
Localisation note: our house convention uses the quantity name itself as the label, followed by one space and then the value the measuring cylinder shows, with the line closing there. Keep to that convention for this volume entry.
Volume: 680 mL
